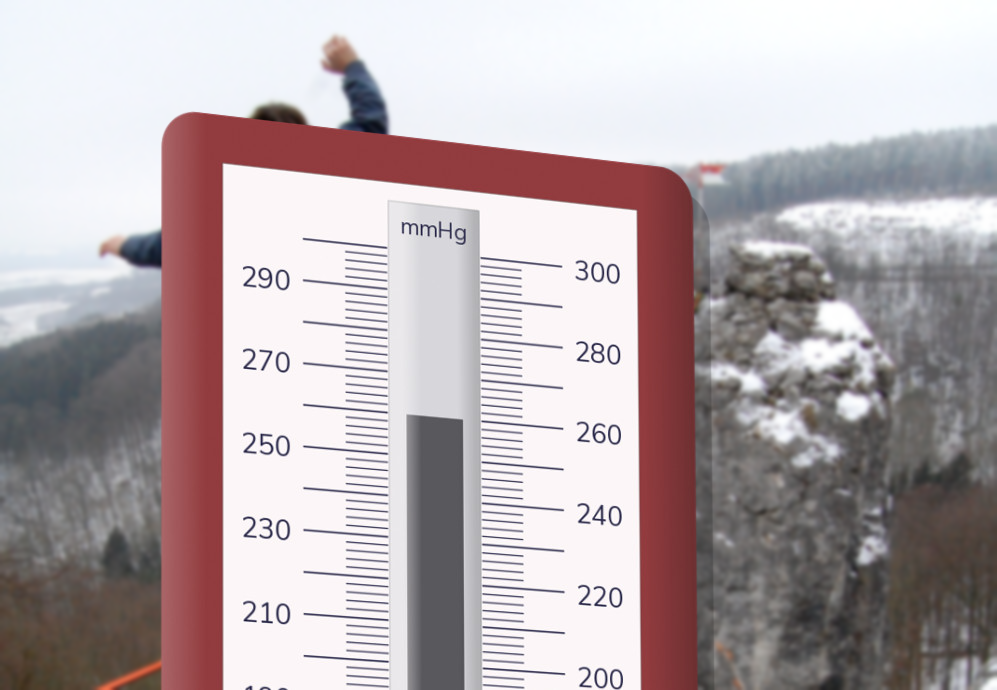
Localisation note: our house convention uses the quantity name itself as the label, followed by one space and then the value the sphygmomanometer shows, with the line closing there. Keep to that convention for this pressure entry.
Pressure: 260 mmHg
